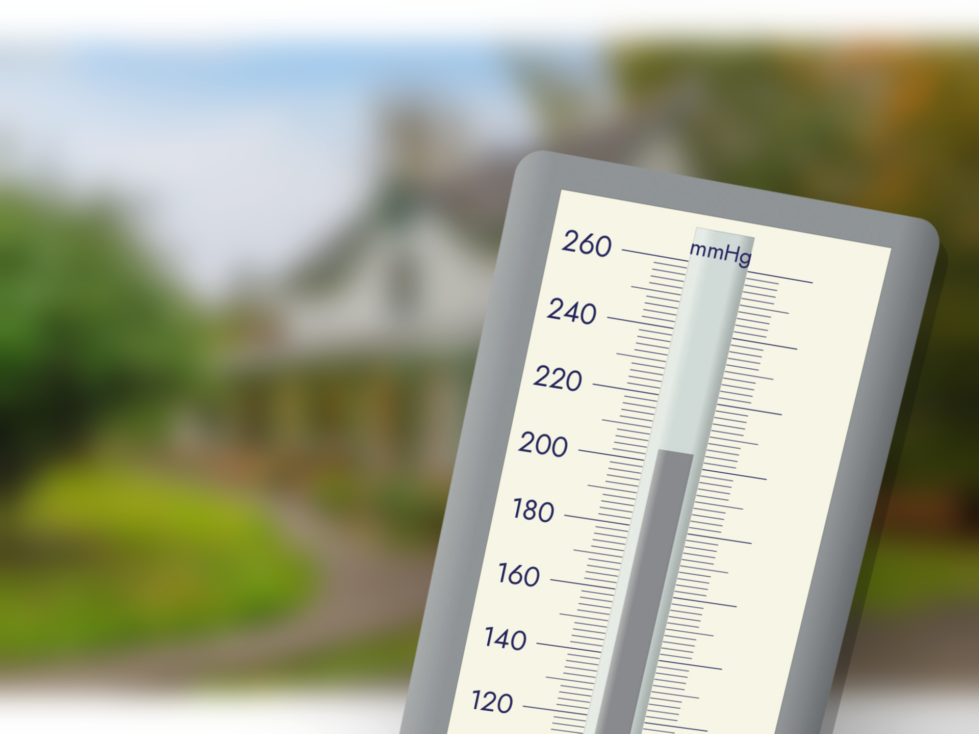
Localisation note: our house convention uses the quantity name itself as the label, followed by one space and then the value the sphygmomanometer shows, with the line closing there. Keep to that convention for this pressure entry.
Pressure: 204 mmHg
